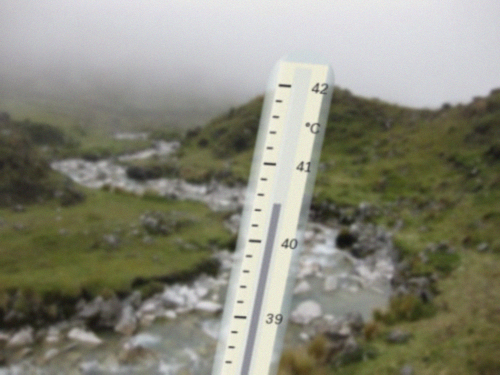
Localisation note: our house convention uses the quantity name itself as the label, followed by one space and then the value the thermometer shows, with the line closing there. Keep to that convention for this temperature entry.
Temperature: 40.5 °C
